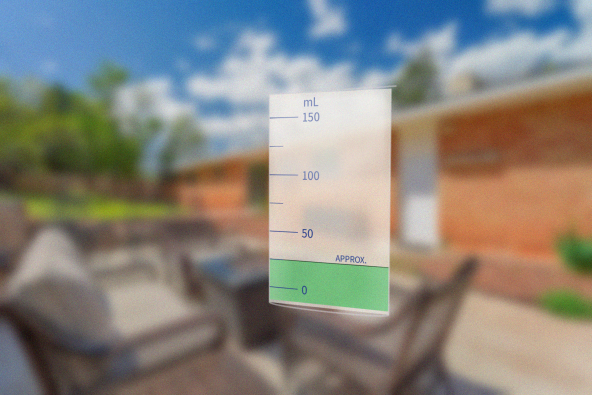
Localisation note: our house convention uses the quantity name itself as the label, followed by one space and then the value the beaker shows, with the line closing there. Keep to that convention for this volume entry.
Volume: 25 mL
